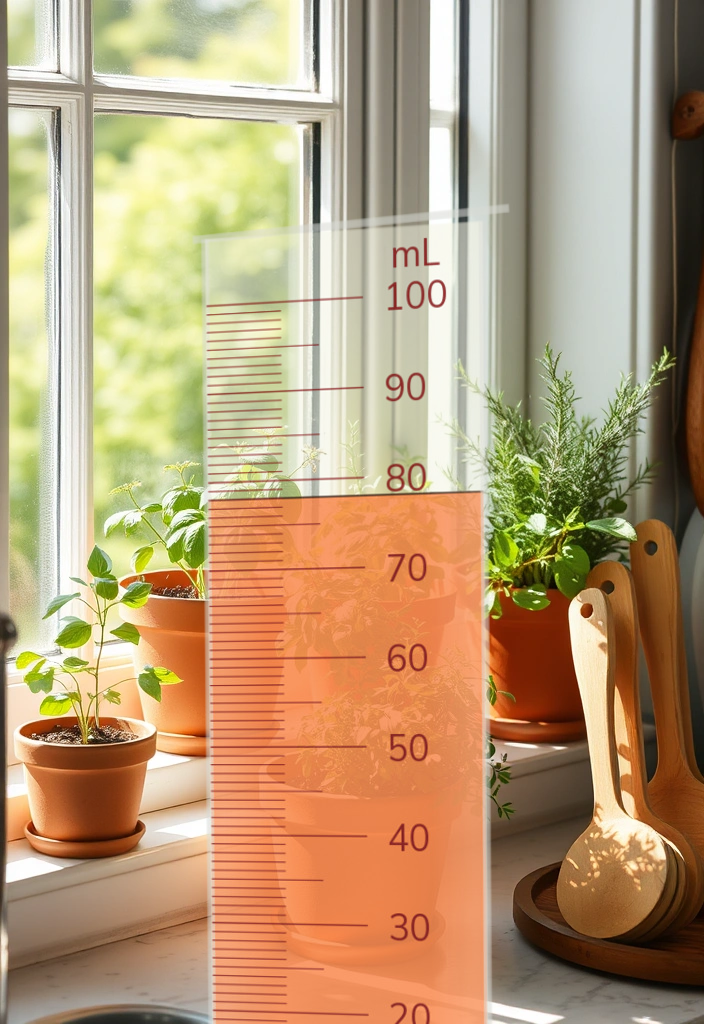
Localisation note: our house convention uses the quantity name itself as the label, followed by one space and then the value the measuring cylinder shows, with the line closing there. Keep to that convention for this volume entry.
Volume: 78 mL
